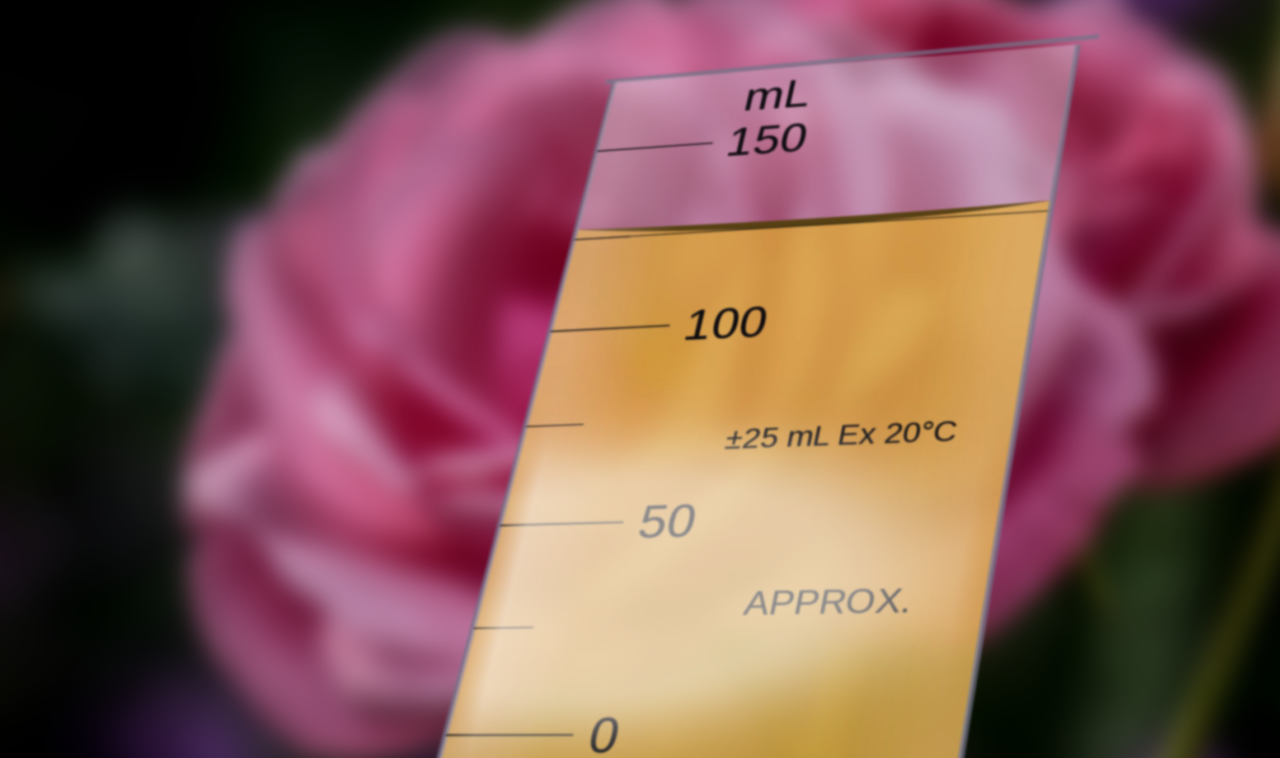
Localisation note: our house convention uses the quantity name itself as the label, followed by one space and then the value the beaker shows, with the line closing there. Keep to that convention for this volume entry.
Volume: 125 mL
